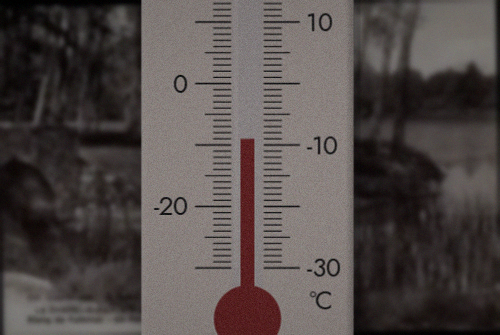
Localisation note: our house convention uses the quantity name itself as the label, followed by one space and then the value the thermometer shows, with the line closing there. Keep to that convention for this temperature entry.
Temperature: -9 °C
